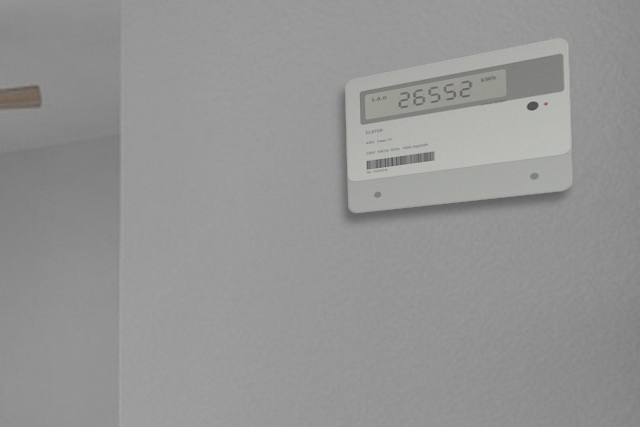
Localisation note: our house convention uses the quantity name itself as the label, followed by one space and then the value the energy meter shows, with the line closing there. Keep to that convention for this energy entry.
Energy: 26552 kWh
